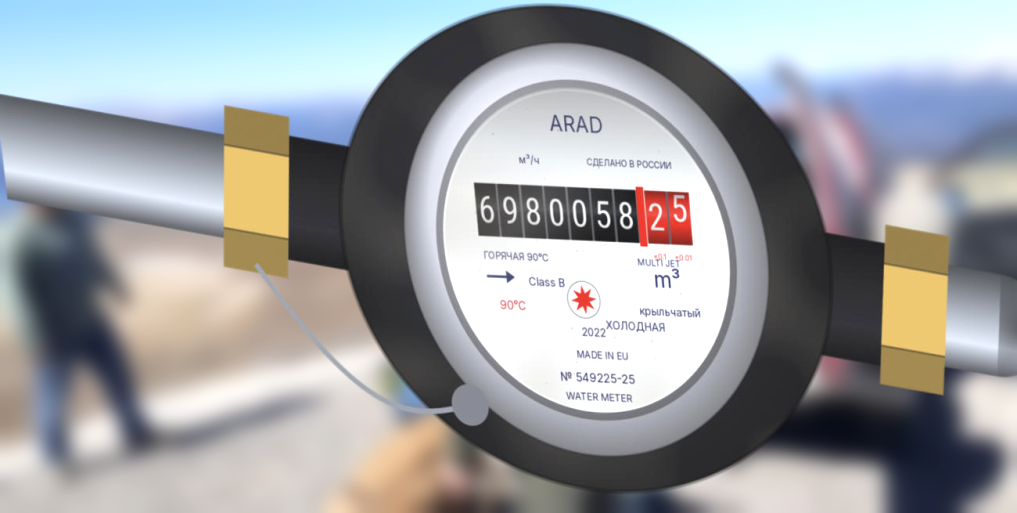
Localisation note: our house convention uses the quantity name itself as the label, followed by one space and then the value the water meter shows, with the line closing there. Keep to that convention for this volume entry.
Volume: 6980058.25 m³
